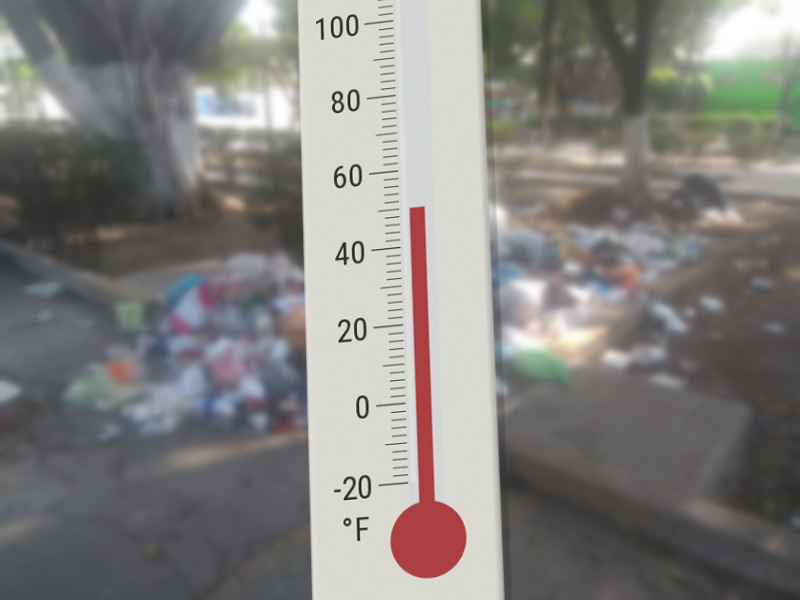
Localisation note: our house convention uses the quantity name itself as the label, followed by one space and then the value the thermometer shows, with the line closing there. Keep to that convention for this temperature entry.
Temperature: 50 °F
